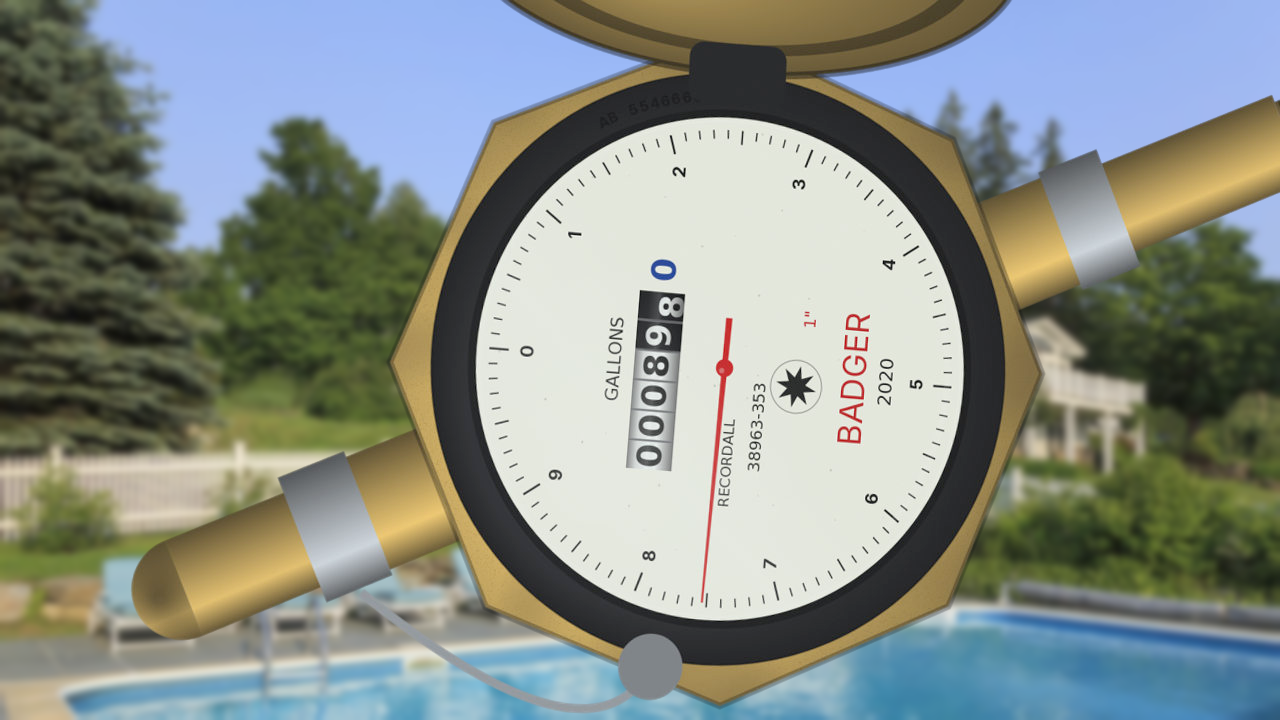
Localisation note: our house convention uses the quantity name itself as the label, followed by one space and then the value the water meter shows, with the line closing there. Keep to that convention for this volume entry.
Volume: 8977.5 gal
